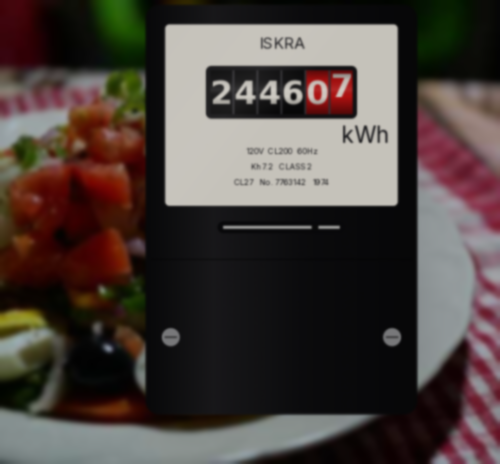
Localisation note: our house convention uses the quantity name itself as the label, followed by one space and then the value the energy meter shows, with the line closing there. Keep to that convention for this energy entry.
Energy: 2446.07 kWh
